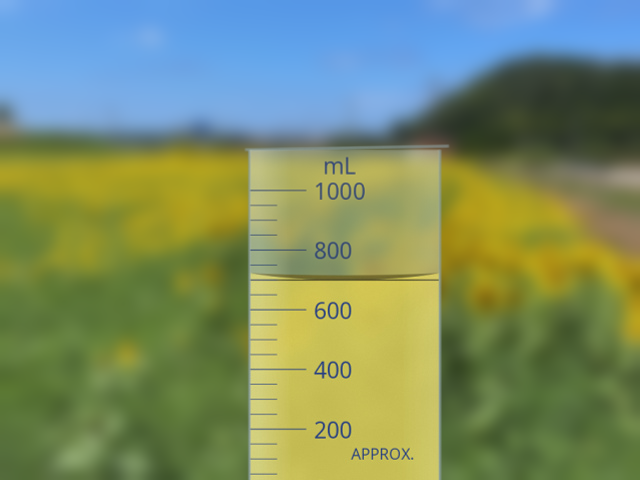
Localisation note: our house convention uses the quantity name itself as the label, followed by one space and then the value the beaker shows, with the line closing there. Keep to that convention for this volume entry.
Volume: 700 mL
